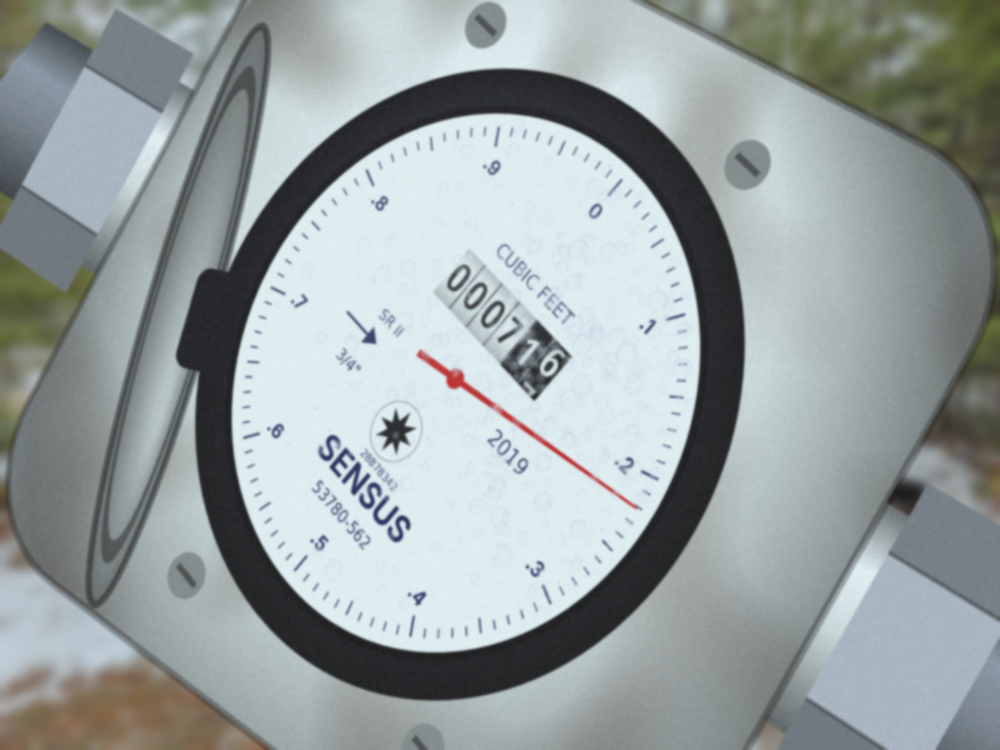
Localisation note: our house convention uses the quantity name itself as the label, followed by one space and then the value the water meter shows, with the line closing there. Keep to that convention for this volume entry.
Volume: 716.22 ft³
